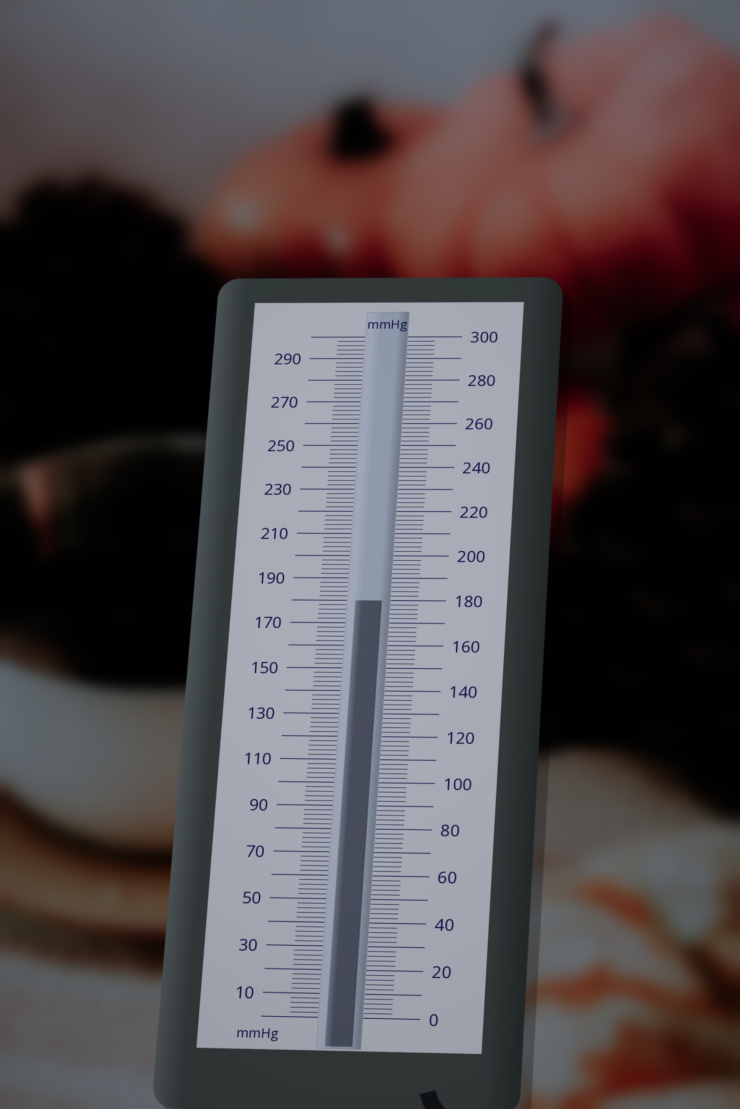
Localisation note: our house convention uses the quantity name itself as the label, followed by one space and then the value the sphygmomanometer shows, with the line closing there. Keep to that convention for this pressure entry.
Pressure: 180 mmHg
